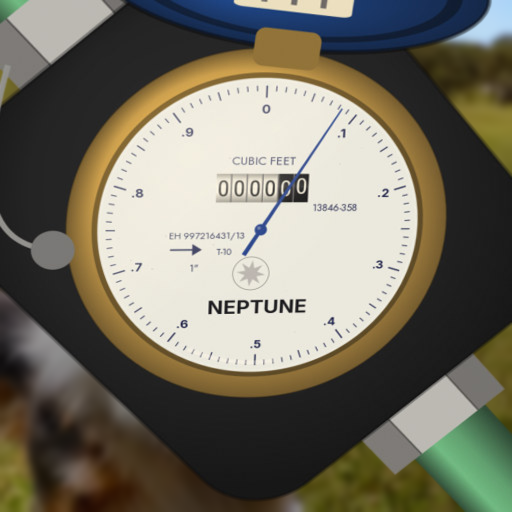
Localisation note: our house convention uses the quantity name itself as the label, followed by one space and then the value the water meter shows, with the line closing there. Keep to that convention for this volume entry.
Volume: 0.08 ft³
